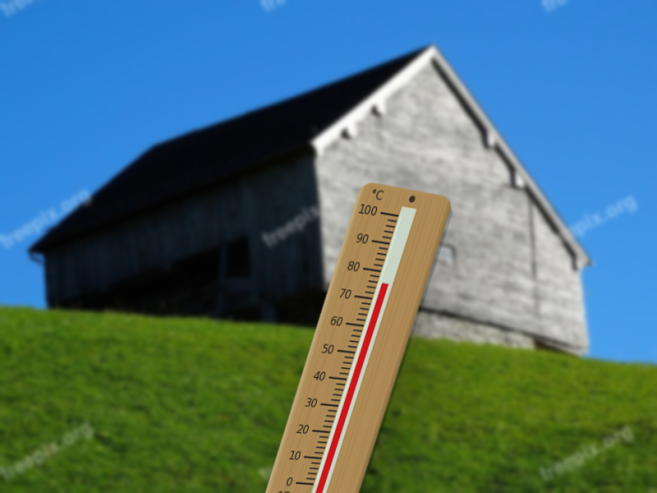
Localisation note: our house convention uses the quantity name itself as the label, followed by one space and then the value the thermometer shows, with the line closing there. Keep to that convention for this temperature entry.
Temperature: 76 °C
